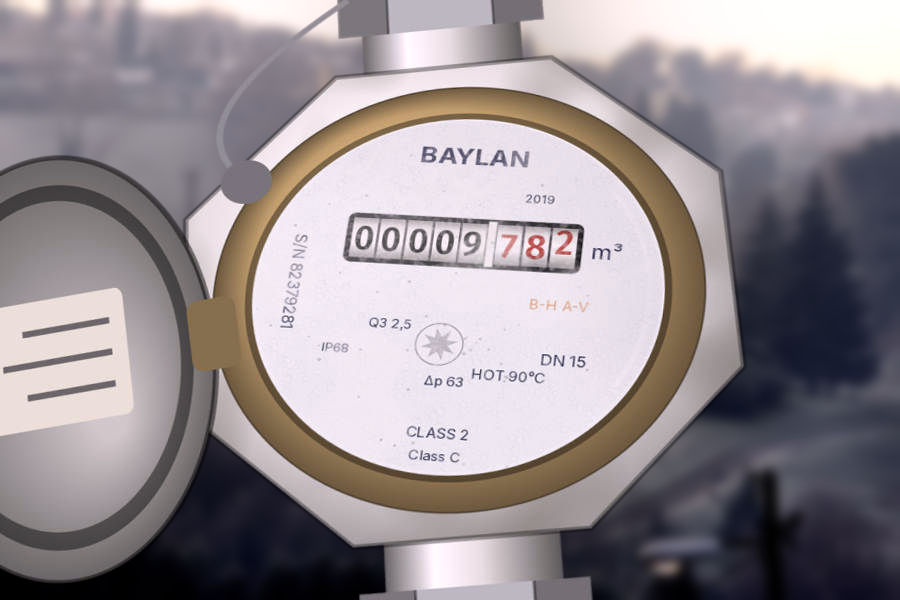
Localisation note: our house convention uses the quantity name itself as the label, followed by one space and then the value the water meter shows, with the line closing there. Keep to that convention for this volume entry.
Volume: 9.782 m³
